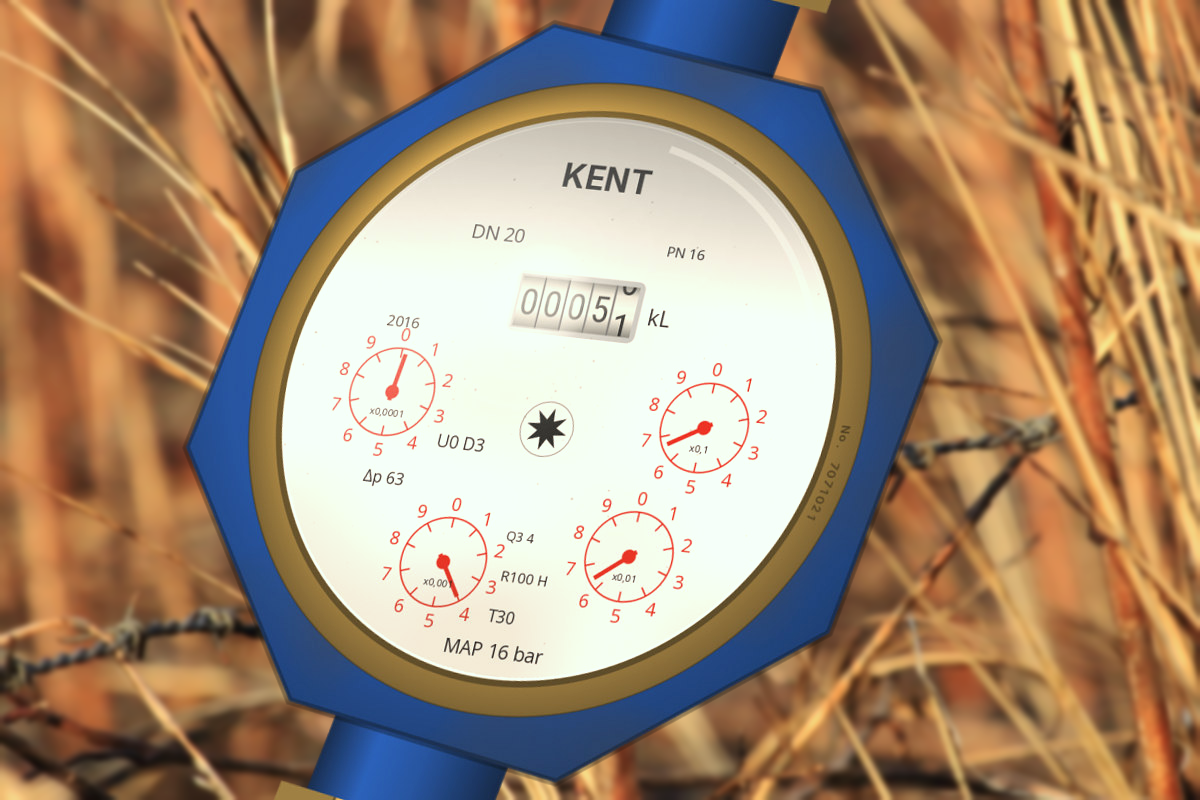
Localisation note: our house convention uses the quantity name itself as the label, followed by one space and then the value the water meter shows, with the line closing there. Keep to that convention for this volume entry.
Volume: 50.6640 kL
